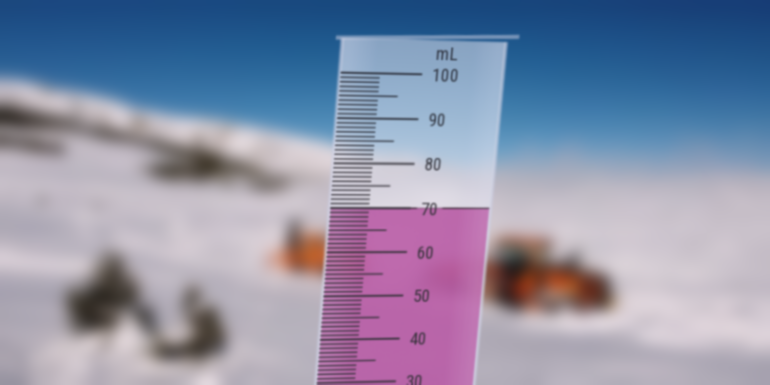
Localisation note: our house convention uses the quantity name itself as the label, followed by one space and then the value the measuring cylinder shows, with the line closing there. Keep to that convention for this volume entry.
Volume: 70 mL
